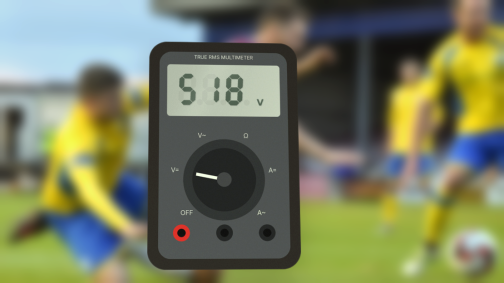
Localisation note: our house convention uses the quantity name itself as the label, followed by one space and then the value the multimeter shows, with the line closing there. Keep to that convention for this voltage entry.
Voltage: 518 V
